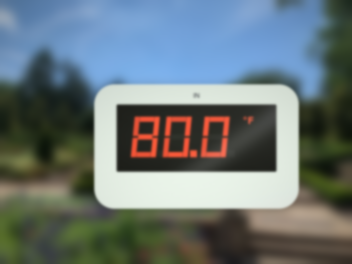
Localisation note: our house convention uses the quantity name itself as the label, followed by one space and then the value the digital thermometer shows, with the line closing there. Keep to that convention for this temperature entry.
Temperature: 80.0 °F
